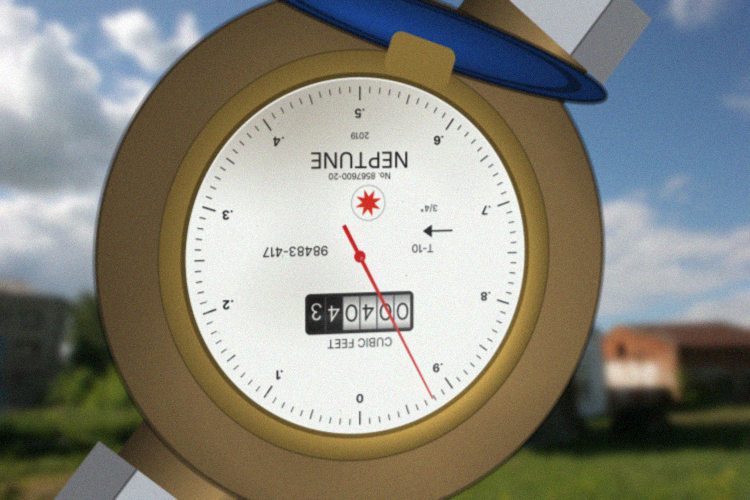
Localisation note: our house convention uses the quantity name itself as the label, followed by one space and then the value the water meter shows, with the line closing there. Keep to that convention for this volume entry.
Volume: 4042.92 ft³
